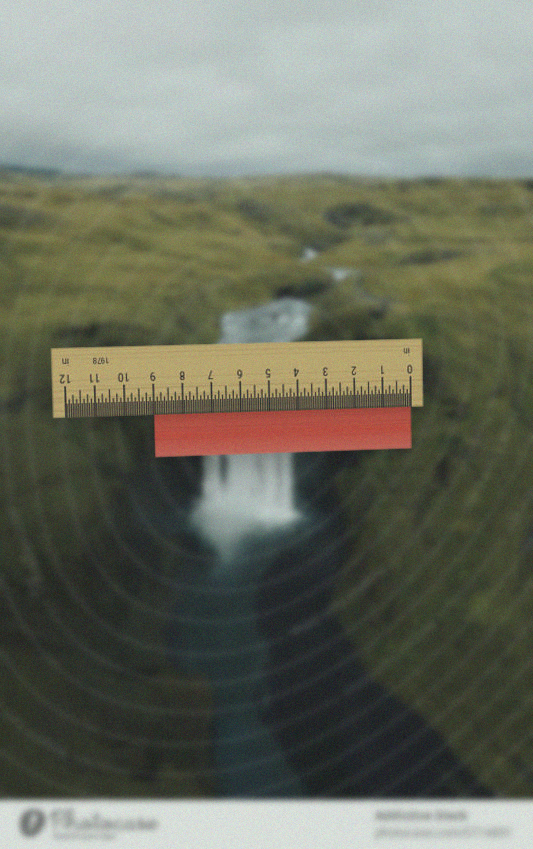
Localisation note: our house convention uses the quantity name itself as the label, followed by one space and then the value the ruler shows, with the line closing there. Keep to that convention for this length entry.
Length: 9 in
